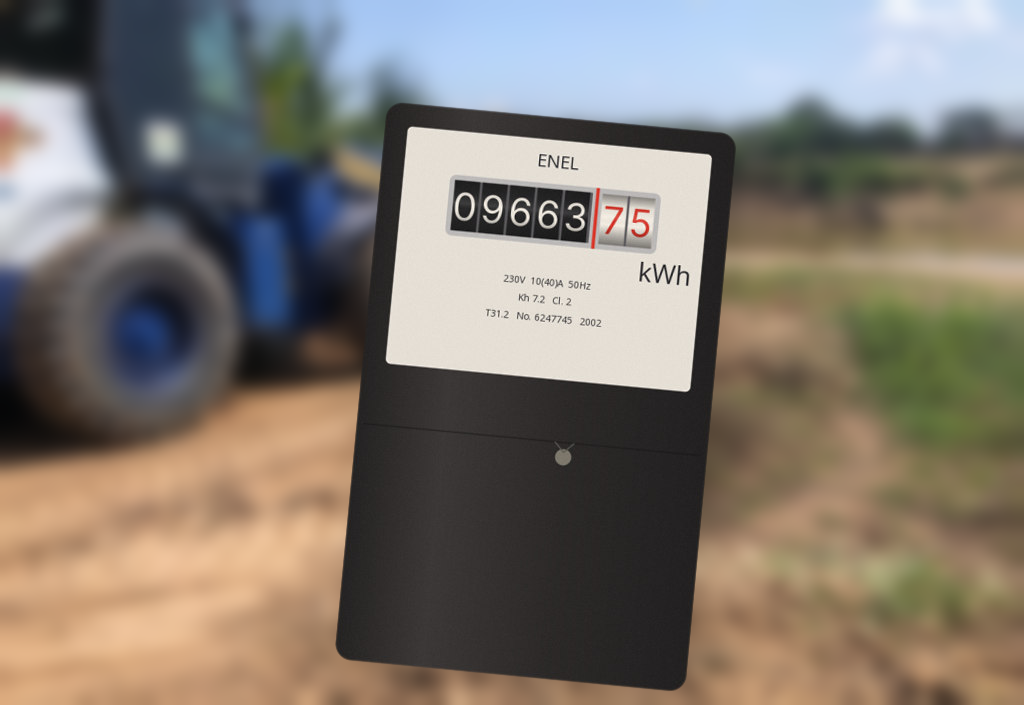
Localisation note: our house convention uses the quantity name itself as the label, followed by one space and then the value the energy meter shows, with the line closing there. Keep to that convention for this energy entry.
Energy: 9663.75 kWh
